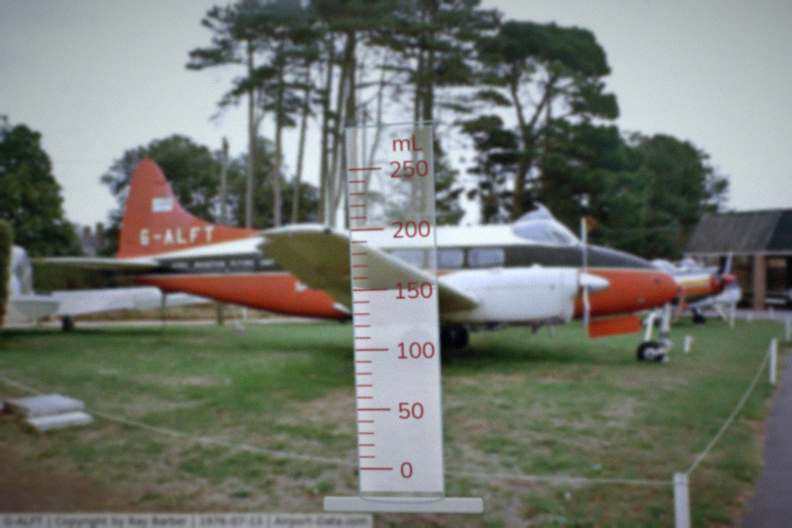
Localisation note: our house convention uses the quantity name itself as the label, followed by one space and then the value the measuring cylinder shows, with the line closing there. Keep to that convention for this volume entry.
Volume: 150 mL
